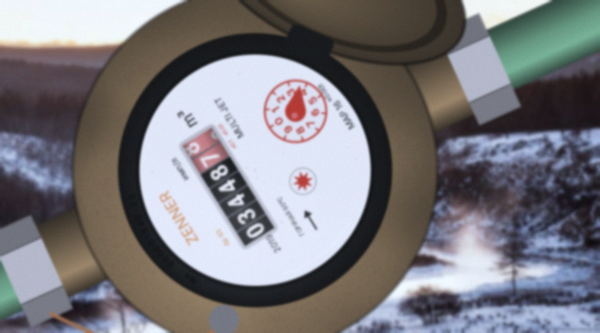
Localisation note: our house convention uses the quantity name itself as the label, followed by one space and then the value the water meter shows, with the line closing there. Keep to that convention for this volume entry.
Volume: 3448.783 m³
